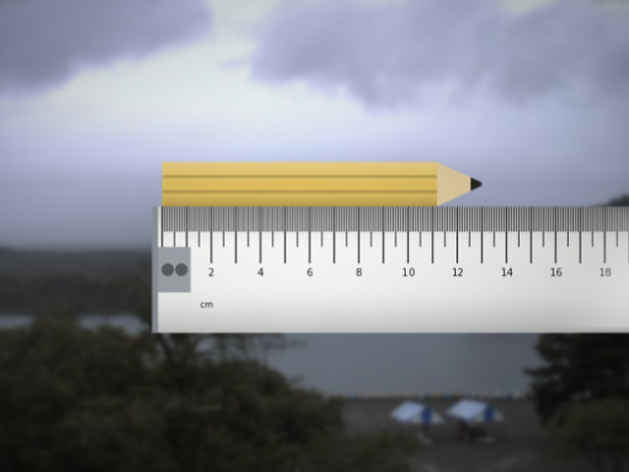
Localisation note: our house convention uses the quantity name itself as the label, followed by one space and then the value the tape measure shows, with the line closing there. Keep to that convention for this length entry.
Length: 13 cm
